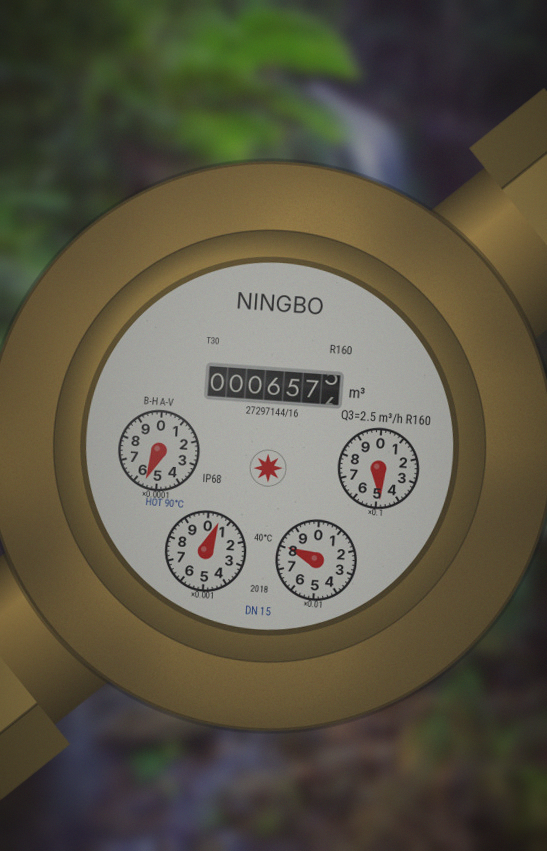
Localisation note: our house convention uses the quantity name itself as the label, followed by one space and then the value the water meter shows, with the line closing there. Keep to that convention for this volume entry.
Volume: 6575.4805 m³
